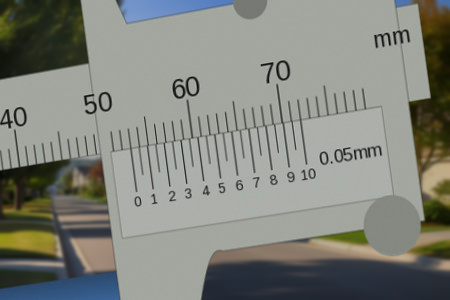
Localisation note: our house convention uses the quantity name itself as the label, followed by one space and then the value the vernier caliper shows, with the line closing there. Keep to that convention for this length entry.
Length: 53.0 mm
